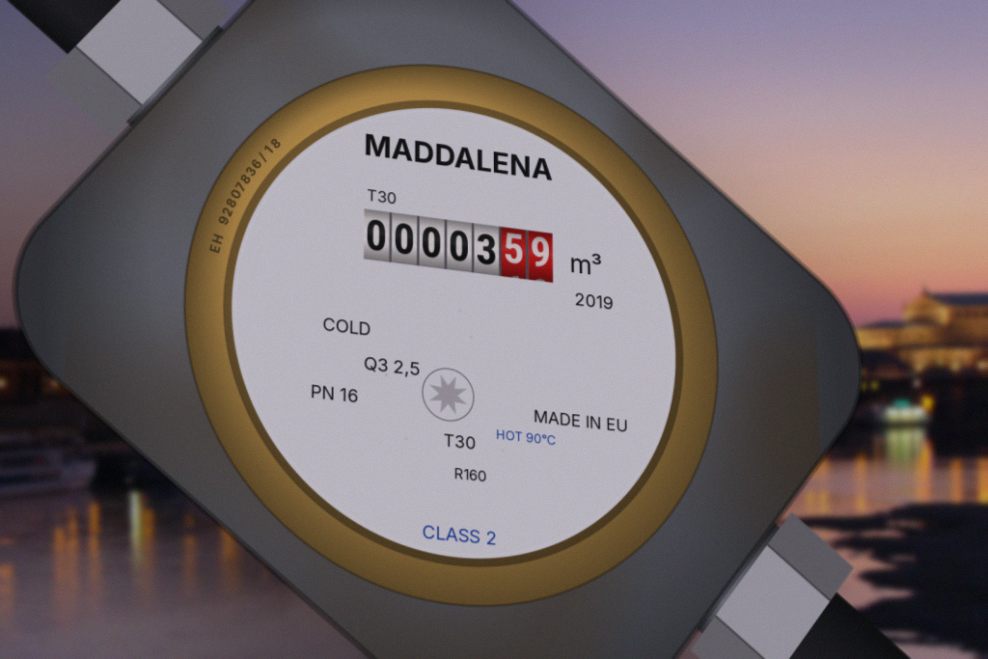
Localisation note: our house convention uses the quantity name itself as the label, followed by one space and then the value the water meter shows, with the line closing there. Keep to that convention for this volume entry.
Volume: 3.59 m³
